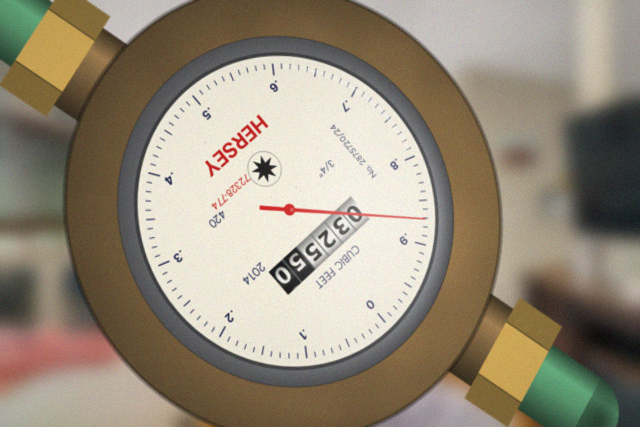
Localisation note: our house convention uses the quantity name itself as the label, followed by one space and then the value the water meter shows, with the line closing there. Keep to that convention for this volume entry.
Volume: 32549.87 ft³
